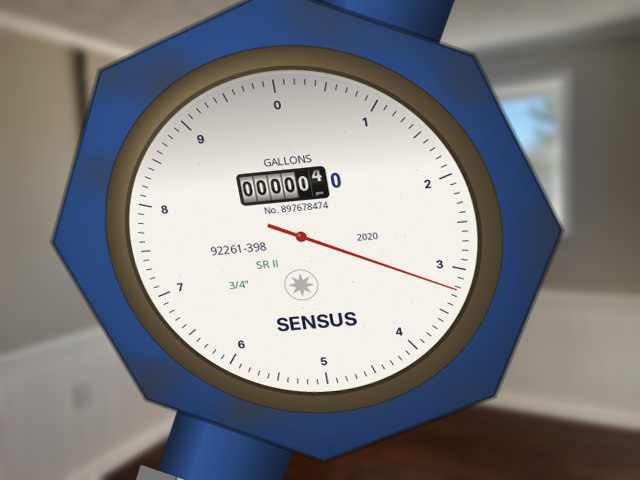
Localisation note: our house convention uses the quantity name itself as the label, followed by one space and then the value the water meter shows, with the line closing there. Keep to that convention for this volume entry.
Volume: 43.2 gal
